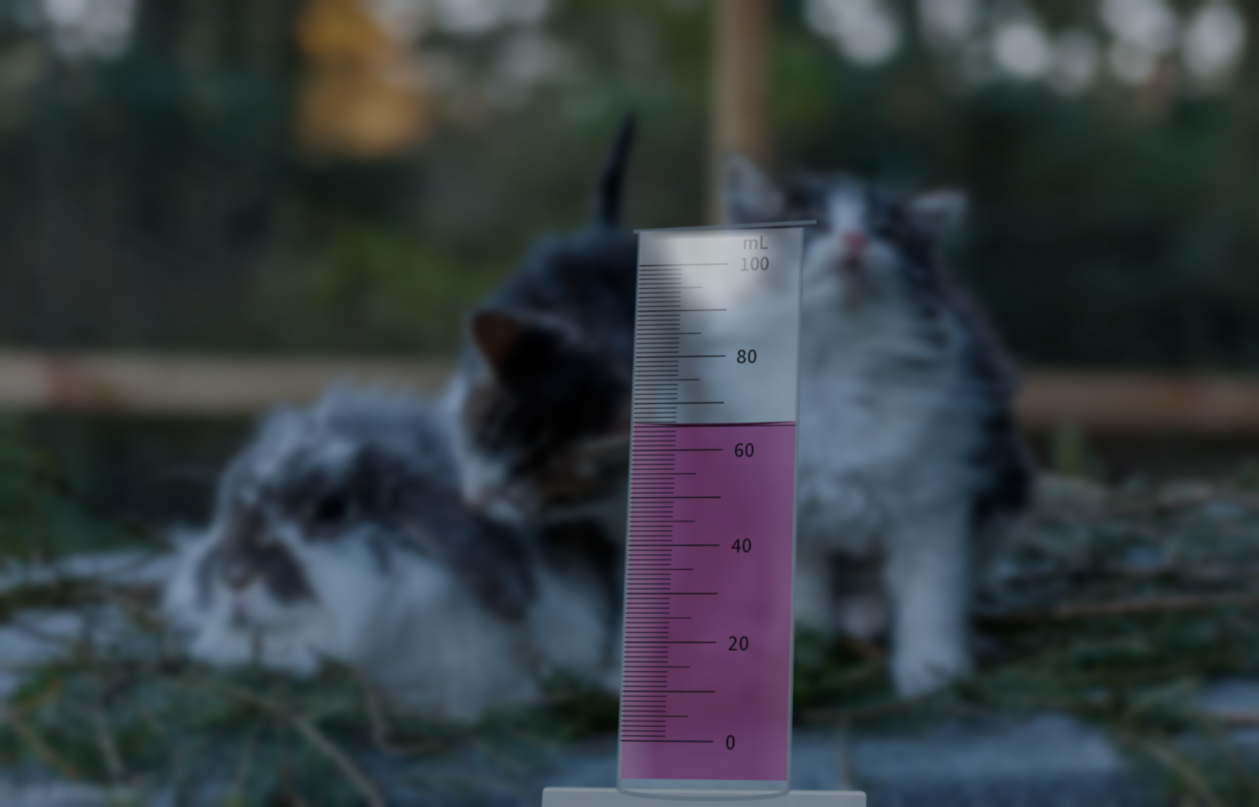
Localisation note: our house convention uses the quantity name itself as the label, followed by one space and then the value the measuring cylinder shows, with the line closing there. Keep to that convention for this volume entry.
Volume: 65 mL
